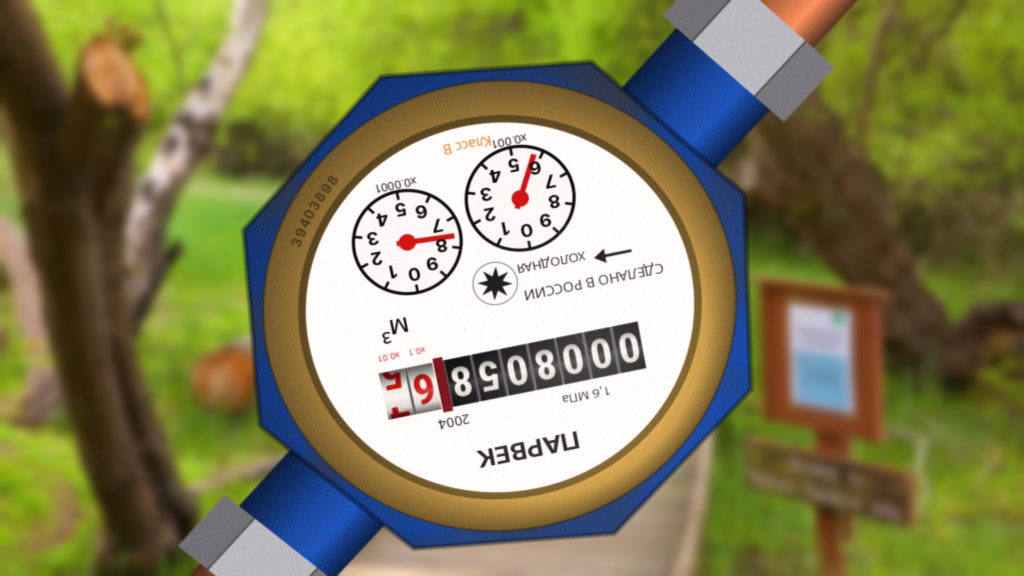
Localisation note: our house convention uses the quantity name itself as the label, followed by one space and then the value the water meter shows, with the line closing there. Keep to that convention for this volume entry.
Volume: 8058.6457 m³
